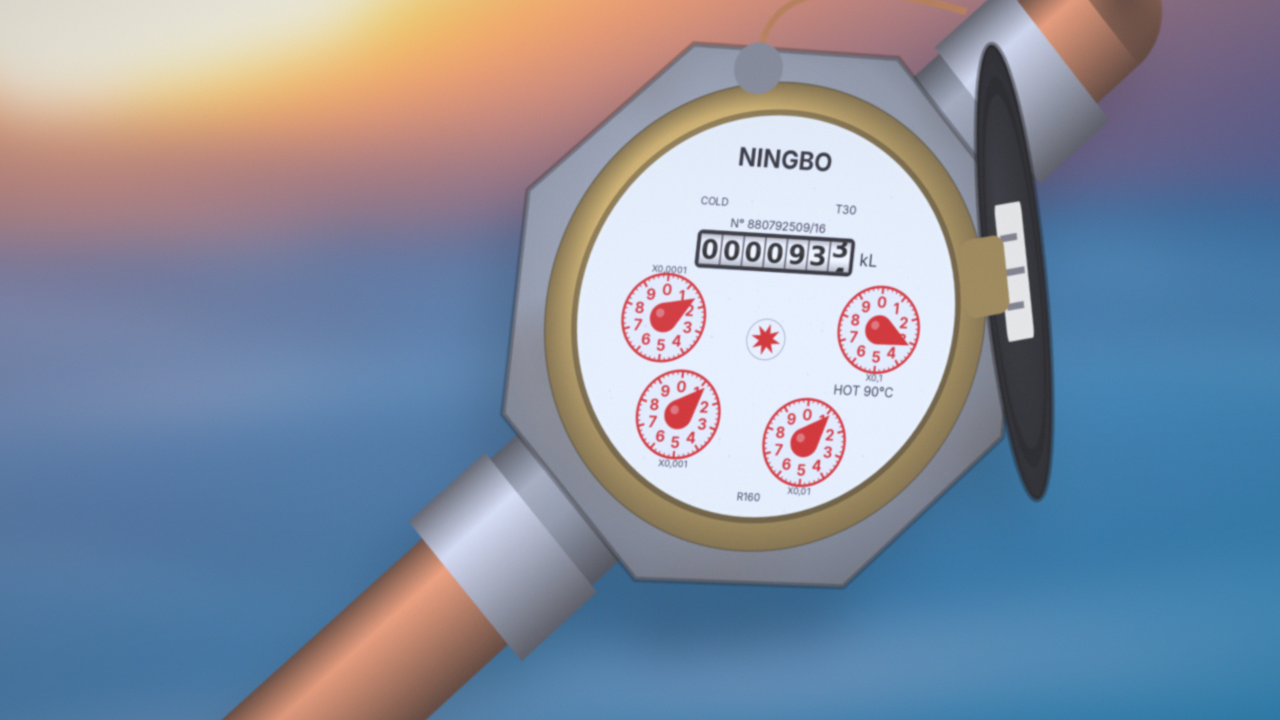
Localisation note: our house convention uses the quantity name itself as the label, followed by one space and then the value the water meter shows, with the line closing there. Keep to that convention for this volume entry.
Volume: 933.3111 kL
